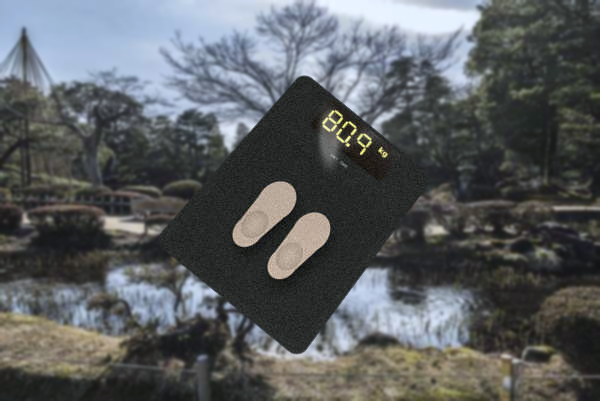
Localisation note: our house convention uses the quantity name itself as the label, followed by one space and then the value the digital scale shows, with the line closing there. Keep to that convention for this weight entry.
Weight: 80.9 kg
